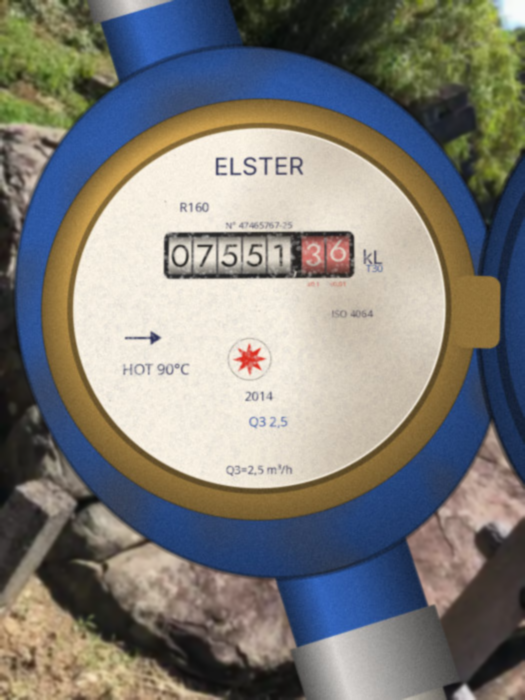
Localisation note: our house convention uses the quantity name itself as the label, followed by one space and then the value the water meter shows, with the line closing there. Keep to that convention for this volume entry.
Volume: 7551.36 kL
